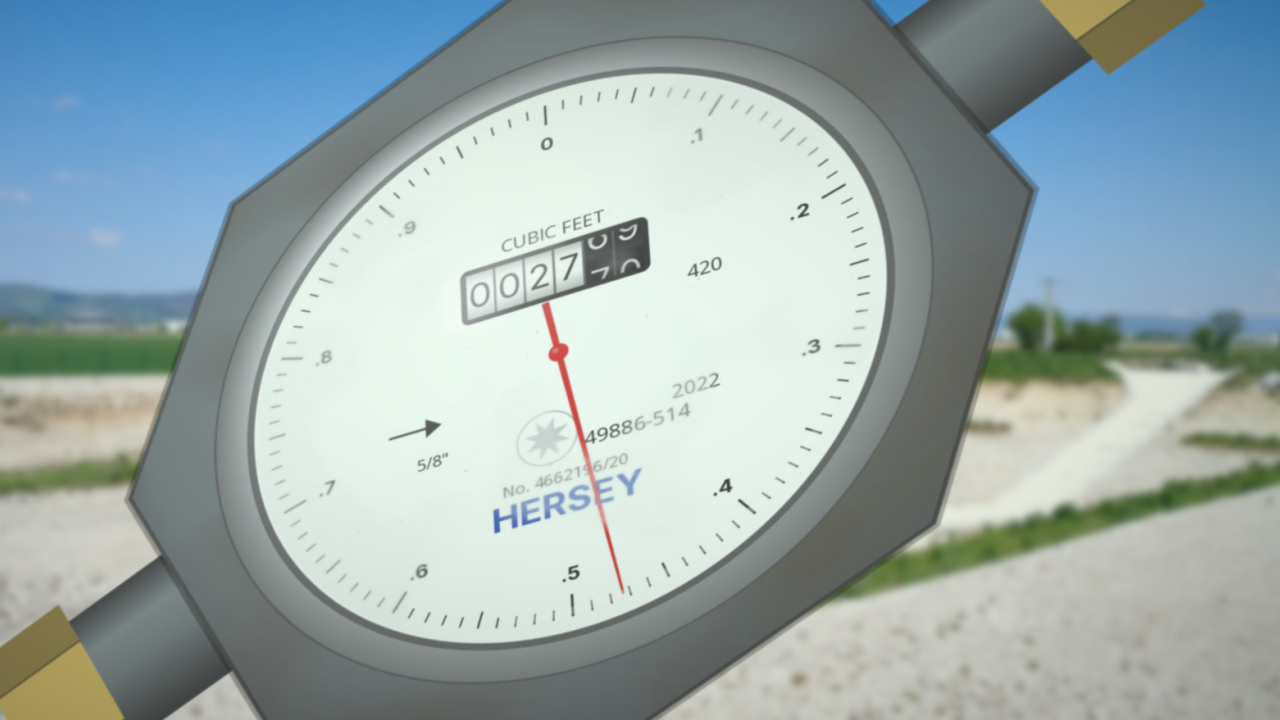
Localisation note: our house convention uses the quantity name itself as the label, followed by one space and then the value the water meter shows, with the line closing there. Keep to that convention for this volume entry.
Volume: 2769.47 ft³
